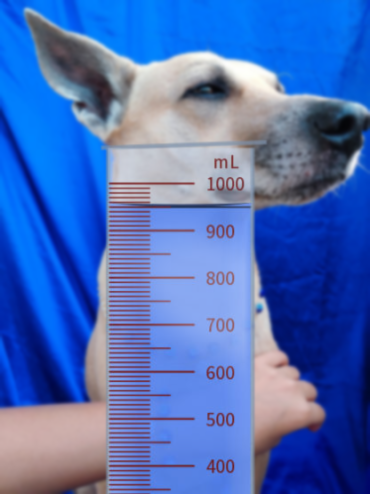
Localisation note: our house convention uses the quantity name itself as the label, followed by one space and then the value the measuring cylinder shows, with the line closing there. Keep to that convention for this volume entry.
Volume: 950 mL
